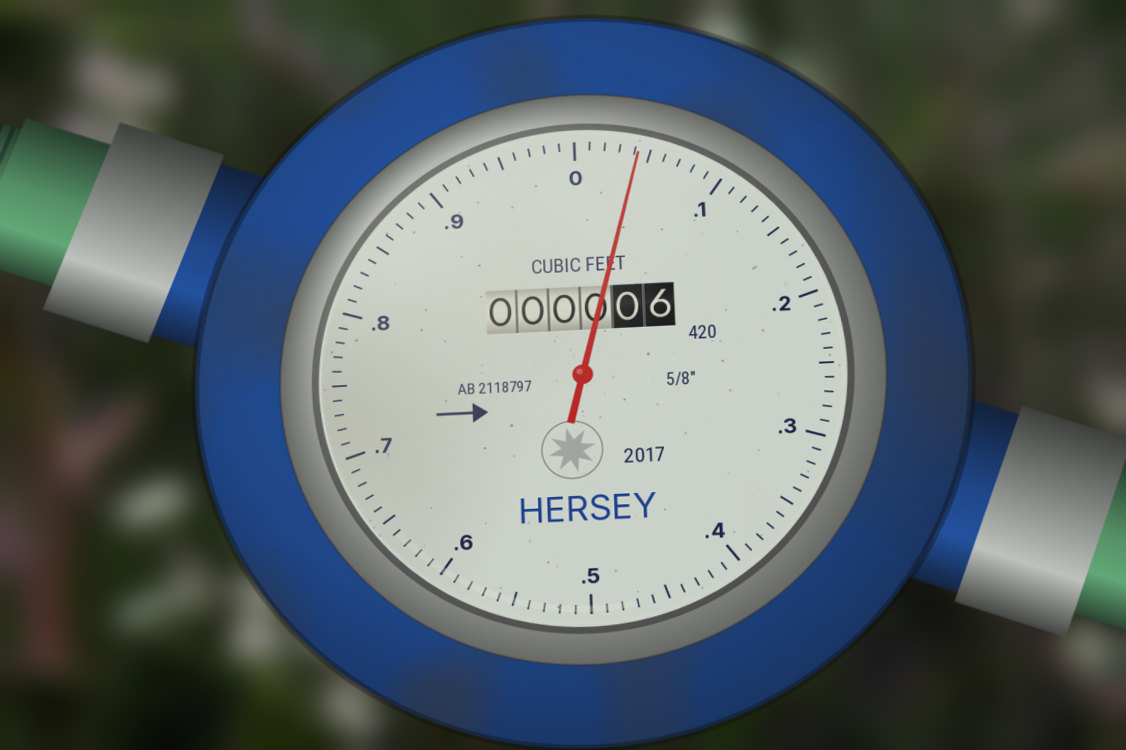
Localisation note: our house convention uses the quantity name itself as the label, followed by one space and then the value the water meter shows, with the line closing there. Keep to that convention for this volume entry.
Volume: 6.04 ft³
